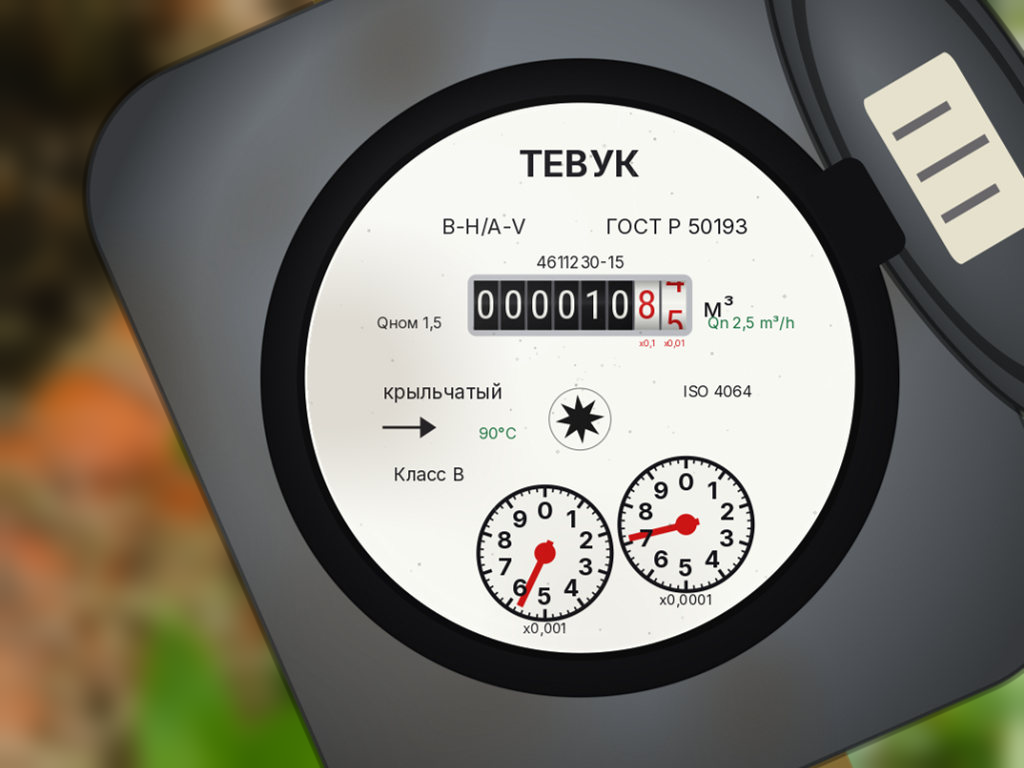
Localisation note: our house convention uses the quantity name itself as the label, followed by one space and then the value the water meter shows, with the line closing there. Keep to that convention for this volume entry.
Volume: 10.8457 m³
